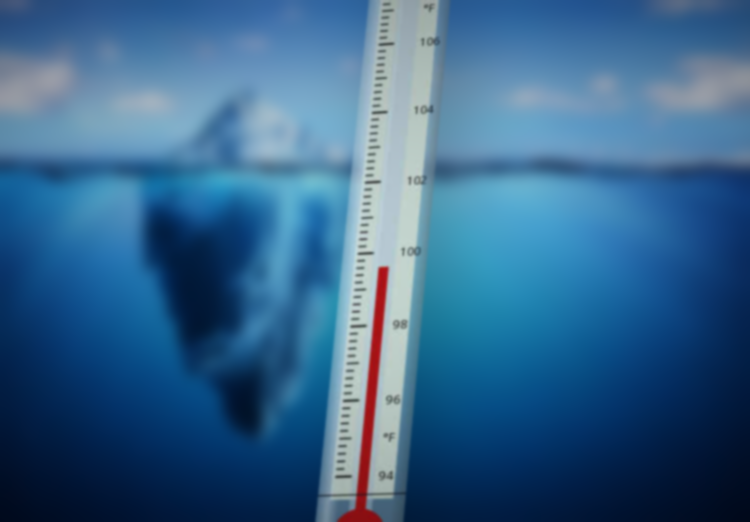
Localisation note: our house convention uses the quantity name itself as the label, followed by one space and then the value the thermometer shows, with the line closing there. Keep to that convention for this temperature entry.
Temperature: 99.6 °F
